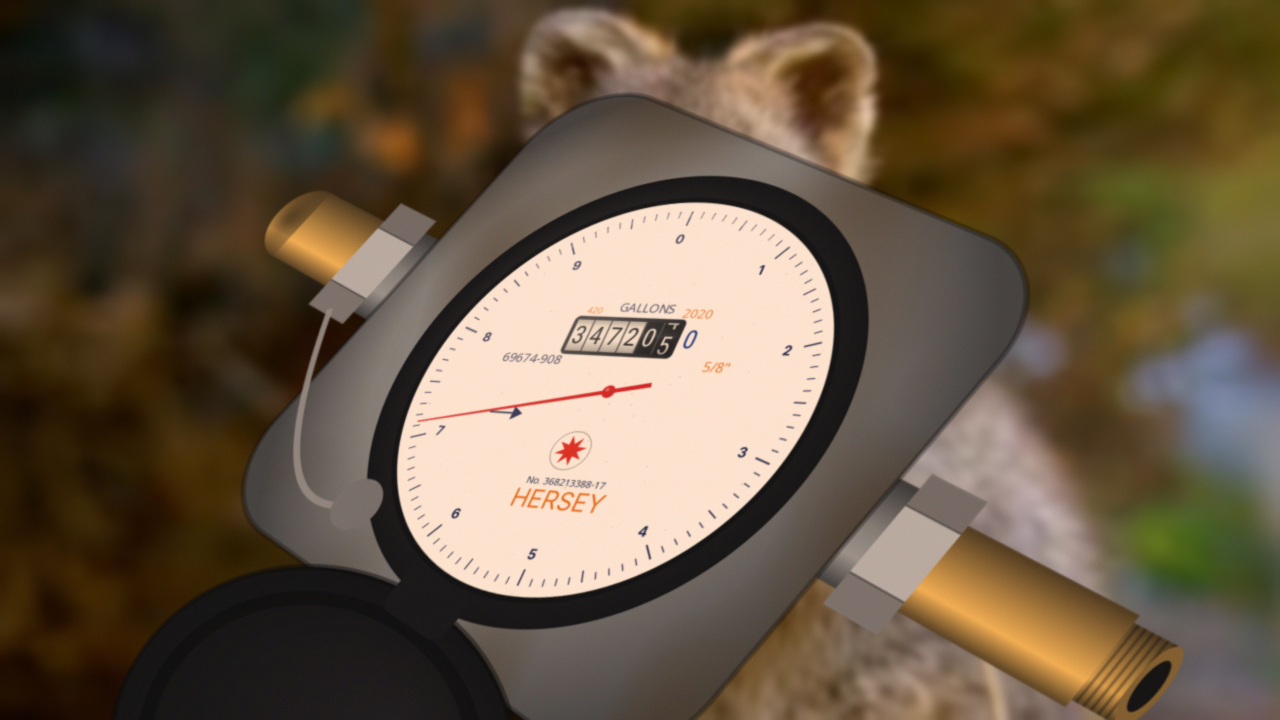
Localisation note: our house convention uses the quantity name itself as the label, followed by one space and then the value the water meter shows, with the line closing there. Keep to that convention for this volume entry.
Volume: 3472047.1 gal
